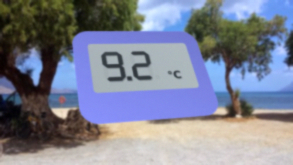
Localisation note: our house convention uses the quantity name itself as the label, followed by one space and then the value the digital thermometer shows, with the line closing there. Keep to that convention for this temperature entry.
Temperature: 9.2 °C
